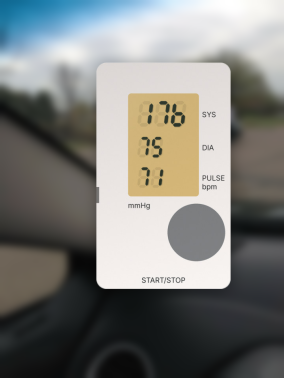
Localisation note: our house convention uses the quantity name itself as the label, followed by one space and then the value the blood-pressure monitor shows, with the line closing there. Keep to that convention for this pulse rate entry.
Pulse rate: 71 bpm
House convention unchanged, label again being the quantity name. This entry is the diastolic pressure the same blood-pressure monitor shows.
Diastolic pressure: 75 mmHg
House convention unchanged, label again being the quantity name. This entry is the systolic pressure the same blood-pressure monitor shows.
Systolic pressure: 176 mmHg
